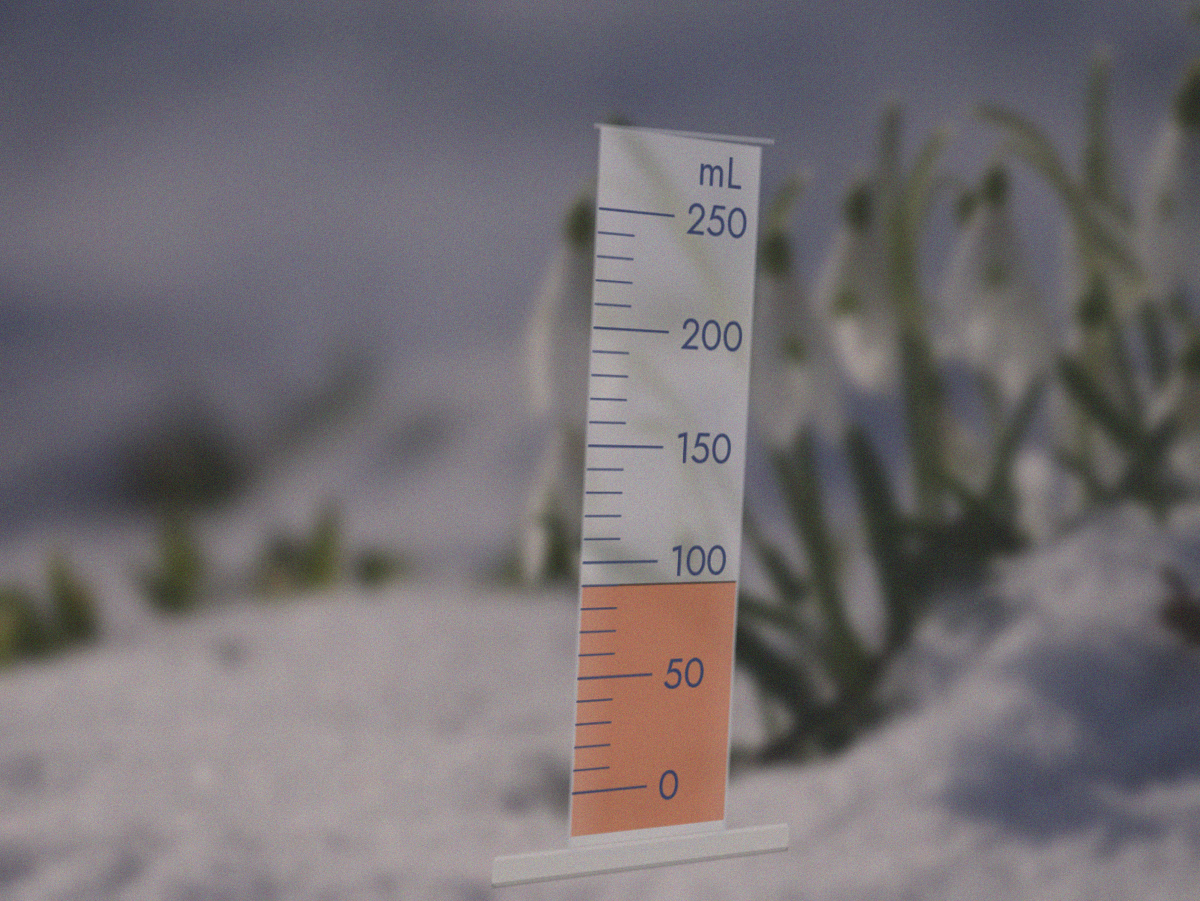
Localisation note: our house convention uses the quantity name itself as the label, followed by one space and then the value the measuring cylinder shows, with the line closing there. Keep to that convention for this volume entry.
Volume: 90 mL
